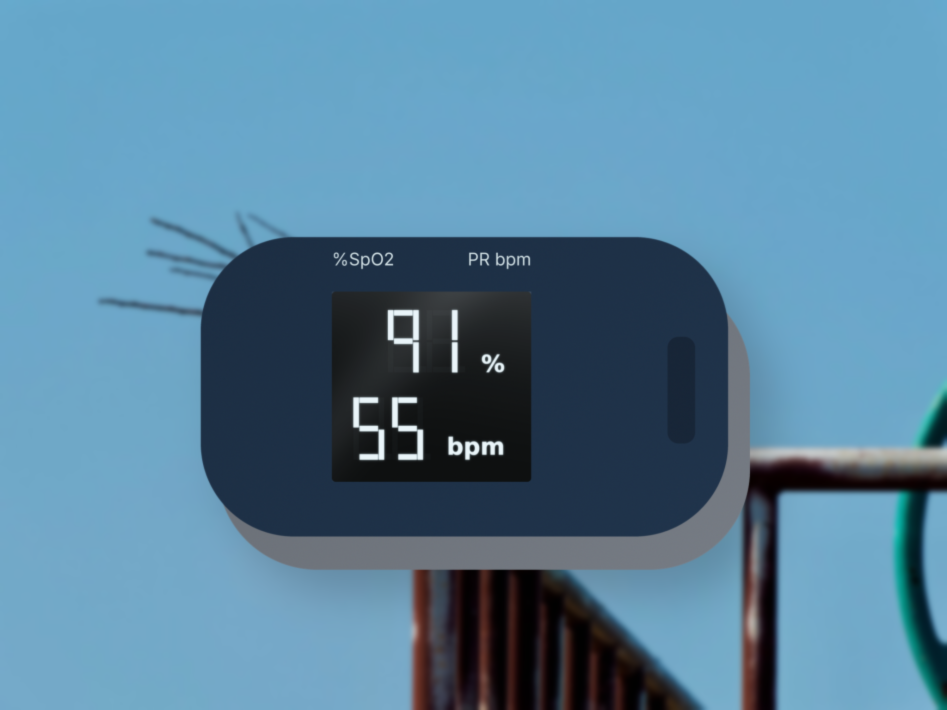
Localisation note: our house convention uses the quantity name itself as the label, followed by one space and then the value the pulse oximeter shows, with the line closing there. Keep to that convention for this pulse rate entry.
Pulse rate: 55 bpm
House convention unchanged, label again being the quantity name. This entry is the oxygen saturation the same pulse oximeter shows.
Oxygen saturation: 91 %
